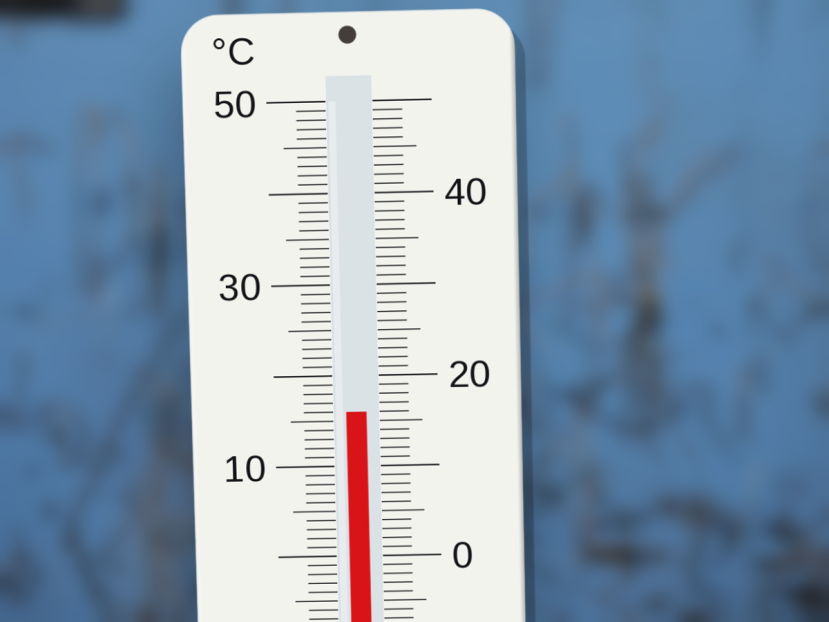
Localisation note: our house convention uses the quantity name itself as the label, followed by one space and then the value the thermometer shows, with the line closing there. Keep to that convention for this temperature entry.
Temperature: 16 °C
